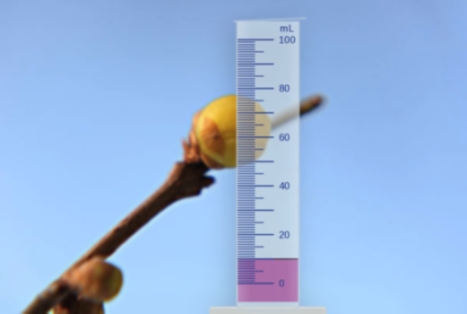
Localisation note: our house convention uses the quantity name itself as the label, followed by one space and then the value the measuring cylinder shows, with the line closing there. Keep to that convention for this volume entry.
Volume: 10 mL
